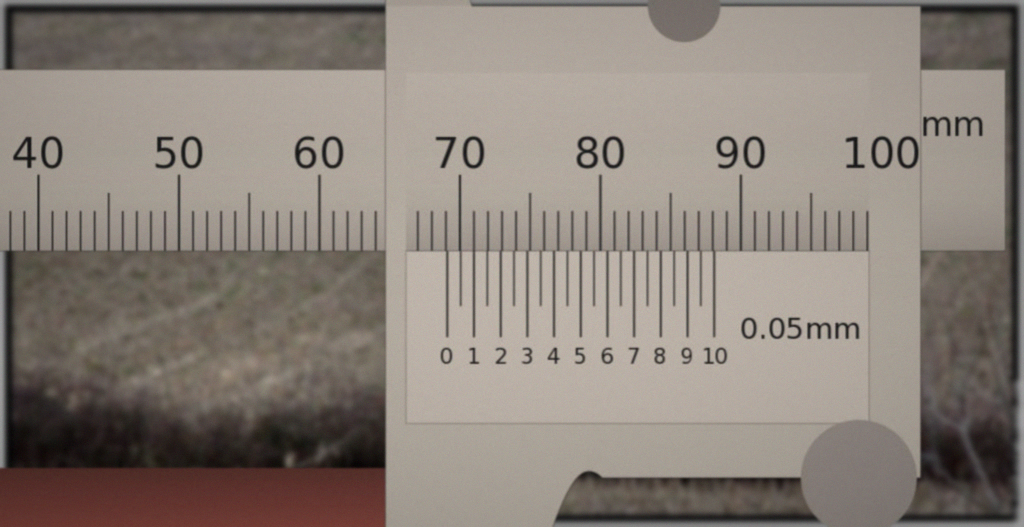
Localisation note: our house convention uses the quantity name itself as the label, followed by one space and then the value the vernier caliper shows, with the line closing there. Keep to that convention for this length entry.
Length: 69.1 mm
